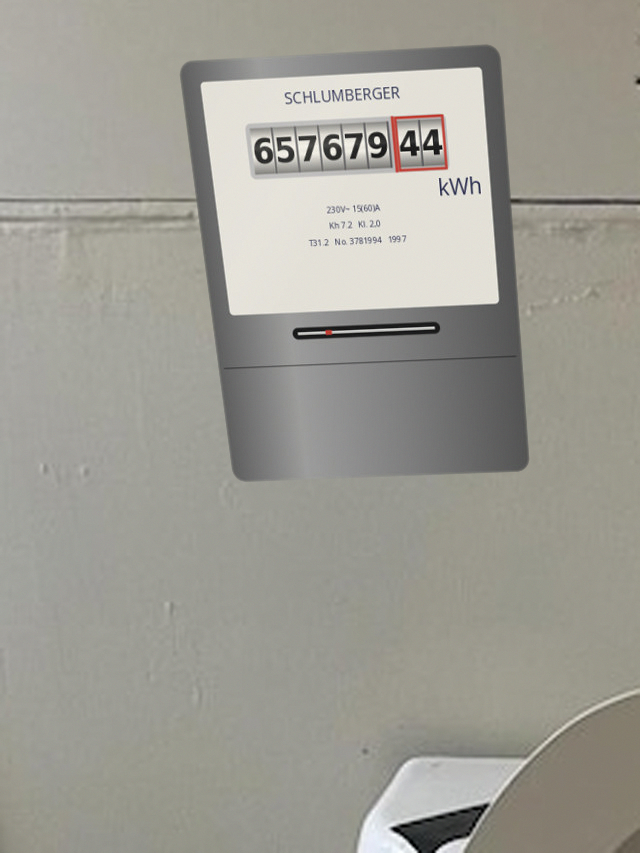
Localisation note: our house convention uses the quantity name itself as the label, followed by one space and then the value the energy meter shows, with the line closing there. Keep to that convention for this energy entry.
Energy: 657679.44 kWh
